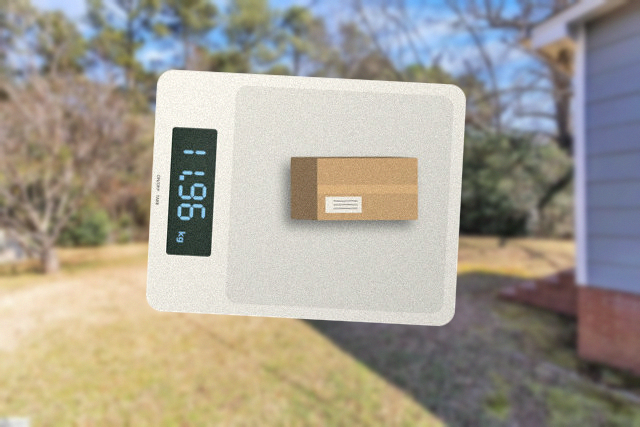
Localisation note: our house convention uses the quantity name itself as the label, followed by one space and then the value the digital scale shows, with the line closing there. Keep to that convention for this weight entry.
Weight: 11.96 kg
